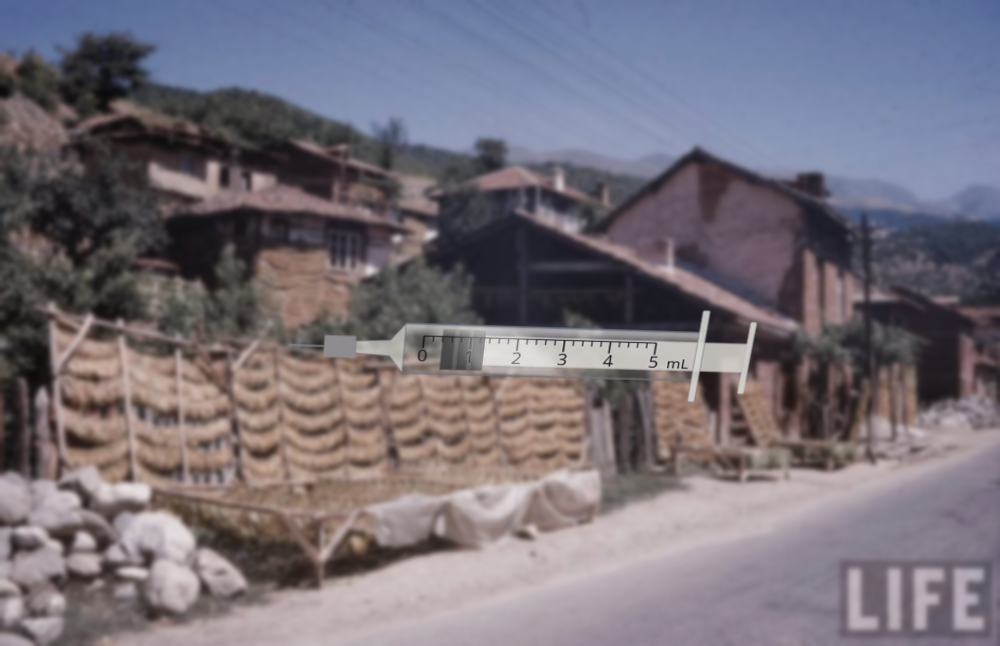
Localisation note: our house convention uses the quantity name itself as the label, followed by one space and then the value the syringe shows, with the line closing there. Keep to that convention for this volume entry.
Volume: 0.4 mL
